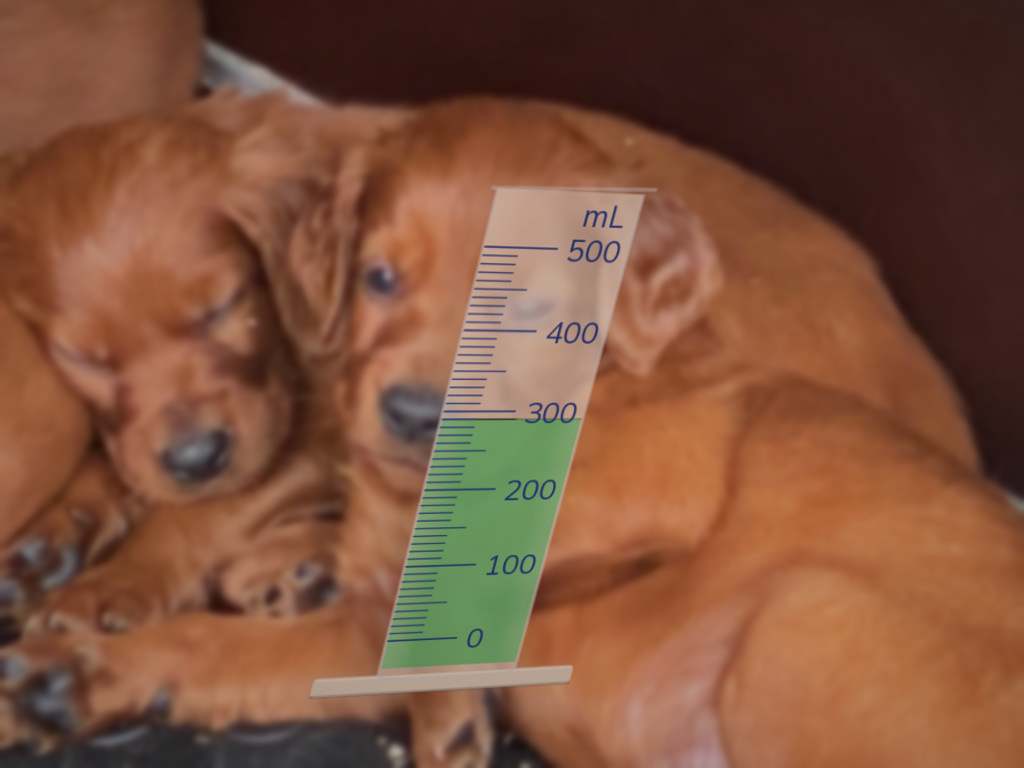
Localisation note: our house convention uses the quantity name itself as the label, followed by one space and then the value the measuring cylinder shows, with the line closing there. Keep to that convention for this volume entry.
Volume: 290 mL
